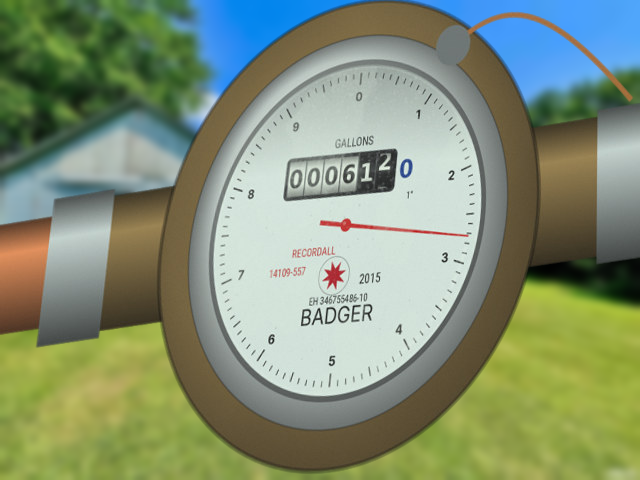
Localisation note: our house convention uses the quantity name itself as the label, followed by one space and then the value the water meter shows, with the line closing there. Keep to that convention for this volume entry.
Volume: 6122.7 gal
